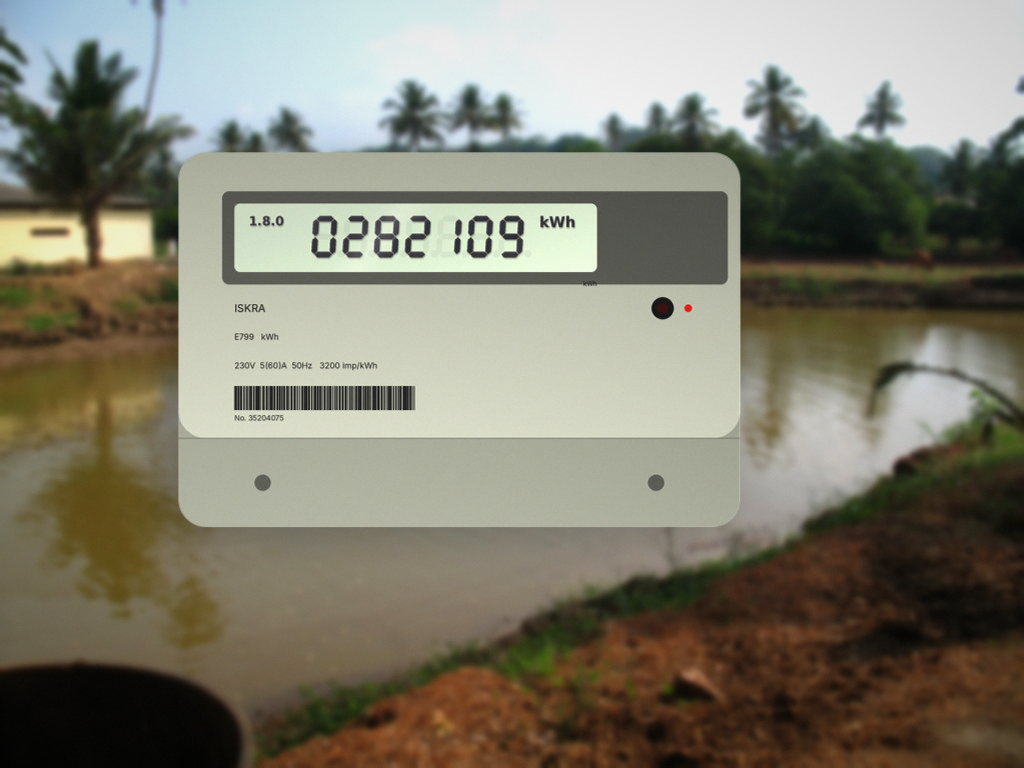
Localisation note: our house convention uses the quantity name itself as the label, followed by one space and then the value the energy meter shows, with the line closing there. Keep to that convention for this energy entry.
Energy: 282109 kWh
